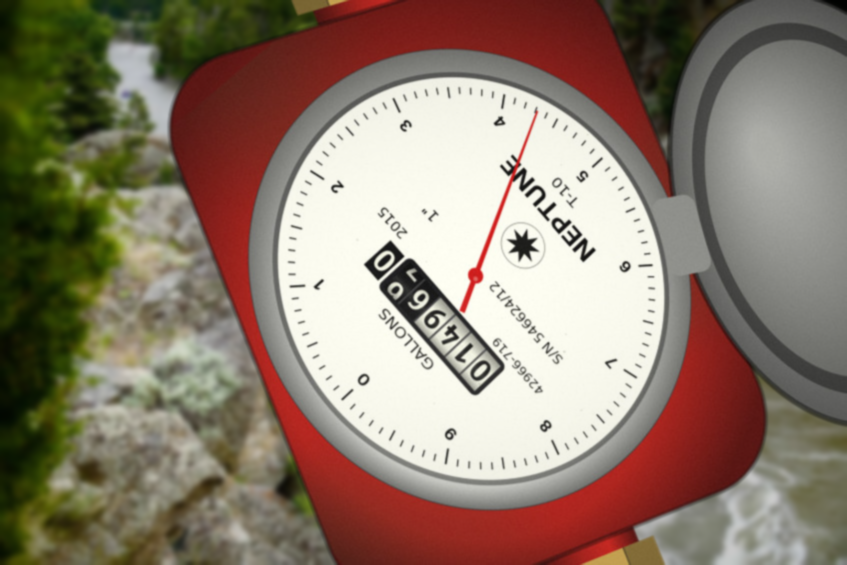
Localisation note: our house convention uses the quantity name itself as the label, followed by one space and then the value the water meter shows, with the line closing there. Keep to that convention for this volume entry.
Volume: 149664.3 gal
